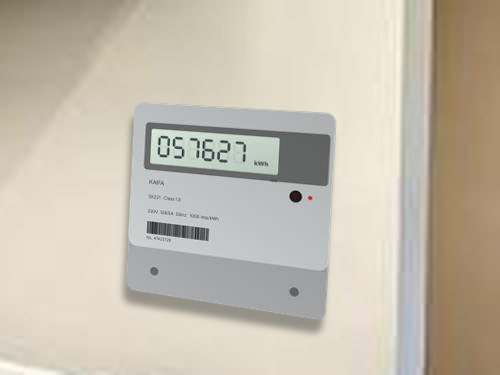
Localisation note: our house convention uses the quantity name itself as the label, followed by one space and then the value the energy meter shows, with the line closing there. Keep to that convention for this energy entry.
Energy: 57627 kWh
